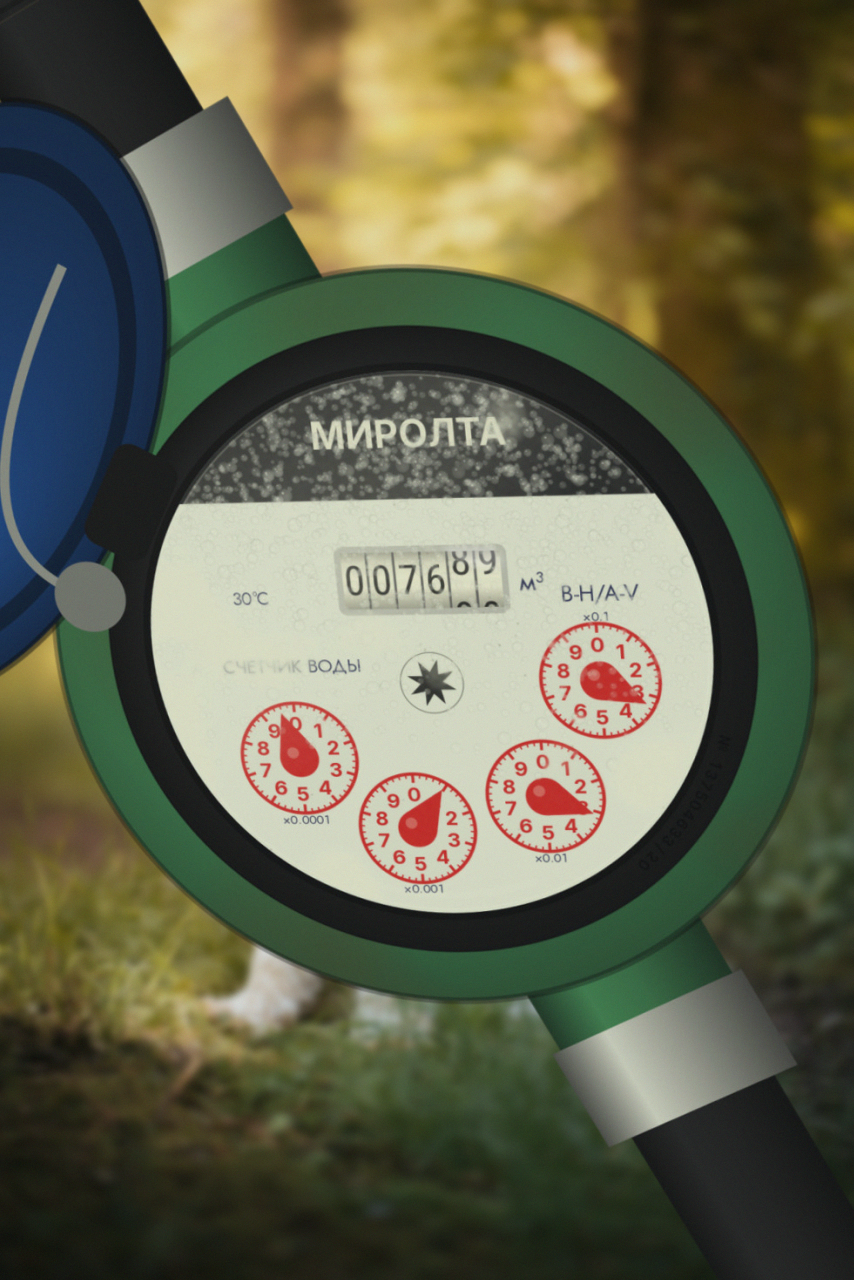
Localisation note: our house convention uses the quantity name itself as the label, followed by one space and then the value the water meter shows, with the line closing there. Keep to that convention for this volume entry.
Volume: 7689.3309 m³
